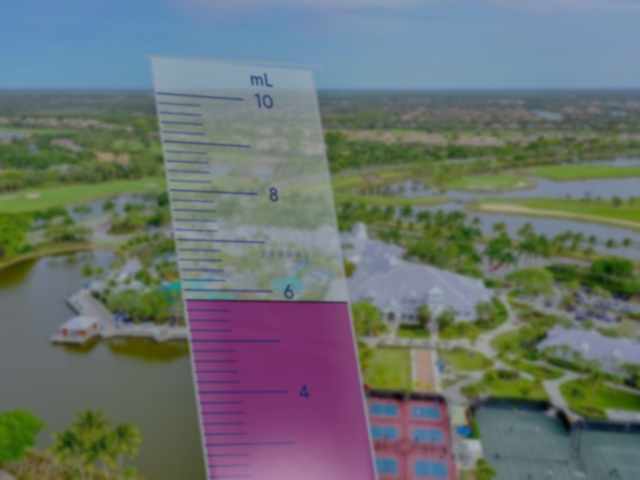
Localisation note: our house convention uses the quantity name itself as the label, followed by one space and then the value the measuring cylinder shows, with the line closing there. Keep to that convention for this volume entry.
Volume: 5.8 mL
